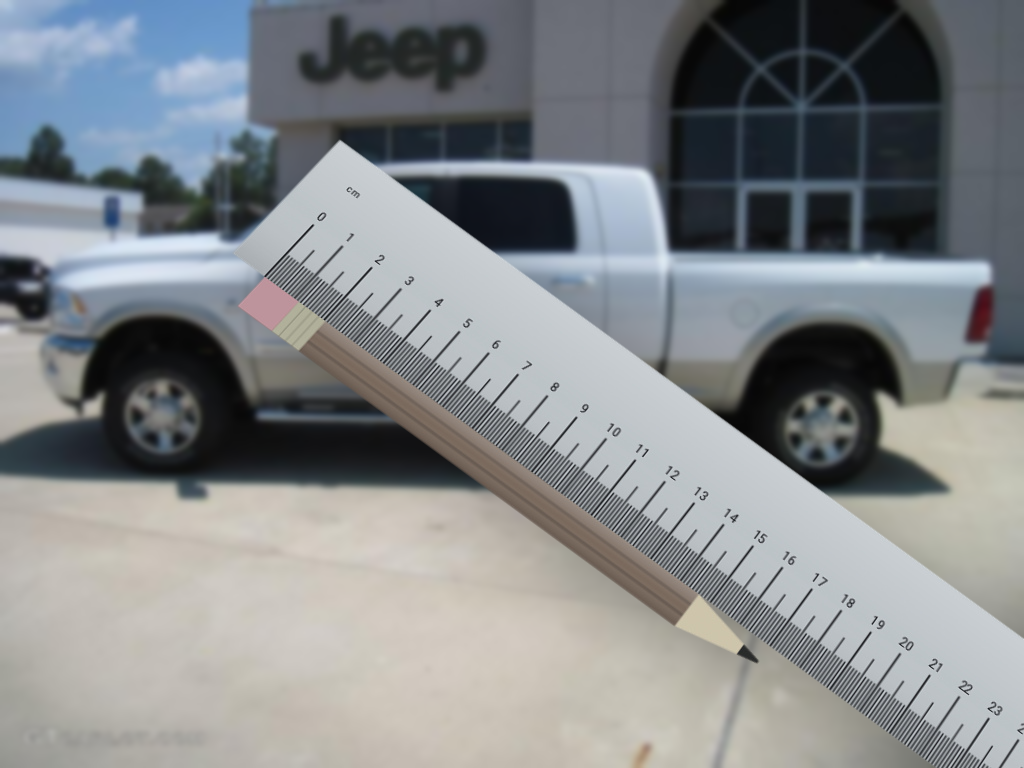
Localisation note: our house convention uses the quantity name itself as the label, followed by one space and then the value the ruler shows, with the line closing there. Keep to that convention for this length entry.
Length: 17 cm
